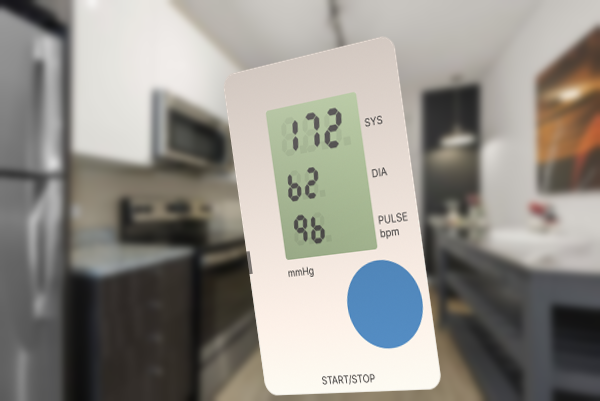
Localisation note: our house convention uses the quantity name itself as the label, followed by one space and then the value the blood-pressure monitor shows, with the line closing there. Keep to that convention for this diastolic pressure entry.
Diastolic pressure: 62 mmHg
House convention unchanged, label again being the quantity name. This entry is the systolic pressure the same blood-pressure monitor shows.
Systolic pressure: 172 mmHg
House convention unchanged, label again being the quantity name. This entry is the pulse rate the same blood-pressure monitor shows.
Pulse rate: 96 bpm
